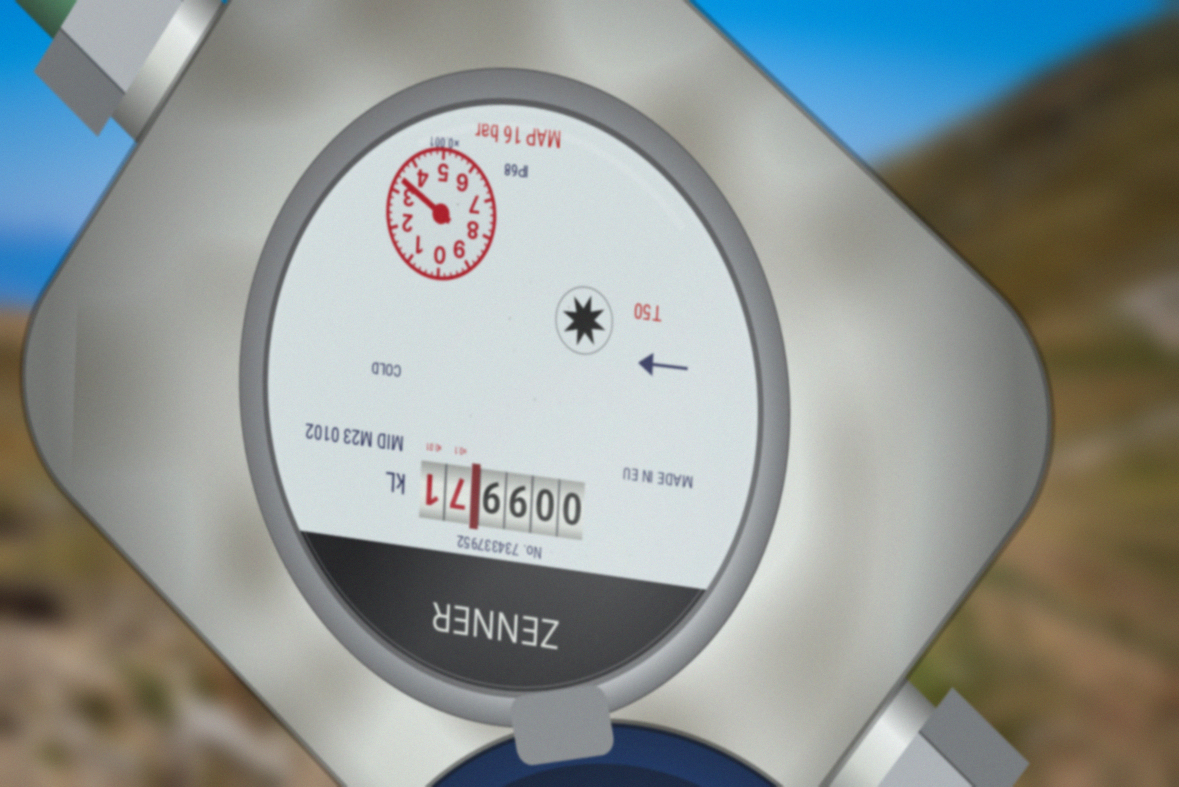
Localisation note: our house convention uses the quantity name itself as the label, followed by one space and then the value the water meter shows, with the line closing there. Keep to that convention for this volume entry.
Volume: 99.713 kL
